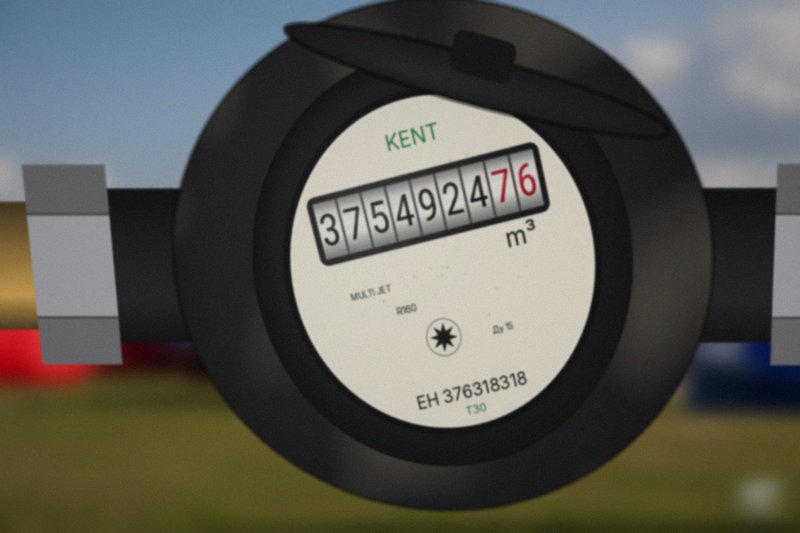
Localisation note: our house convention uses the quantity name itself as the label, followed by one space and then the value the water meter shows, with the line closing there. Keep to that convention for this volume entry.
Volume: 3754924.76 m³
